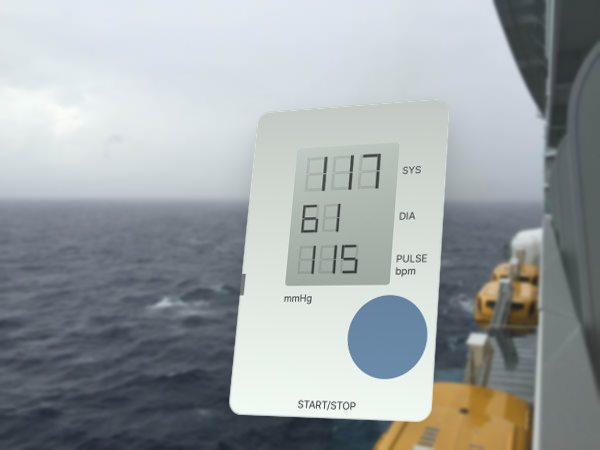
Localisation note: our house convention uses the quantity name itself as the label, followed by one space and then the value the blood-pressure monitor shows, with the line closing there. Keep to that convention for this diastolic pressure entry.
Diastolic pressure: 61 mmHg
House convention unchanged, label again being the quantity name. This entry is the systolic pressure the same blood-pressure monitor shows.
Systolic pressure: 117 mmHg
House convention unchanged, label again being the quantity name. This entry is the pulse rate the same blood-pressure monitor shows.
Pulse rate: 115 bpm
